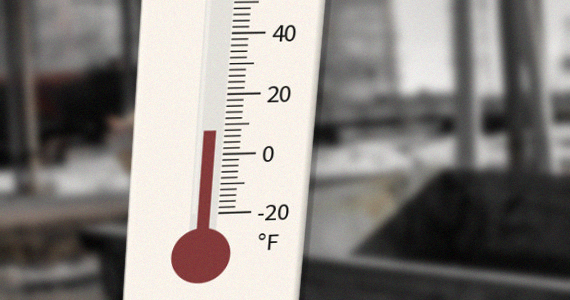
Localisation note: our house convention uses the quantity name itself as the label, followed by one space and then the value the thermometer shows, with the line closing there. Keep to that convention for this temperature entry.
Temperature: 8 °F
